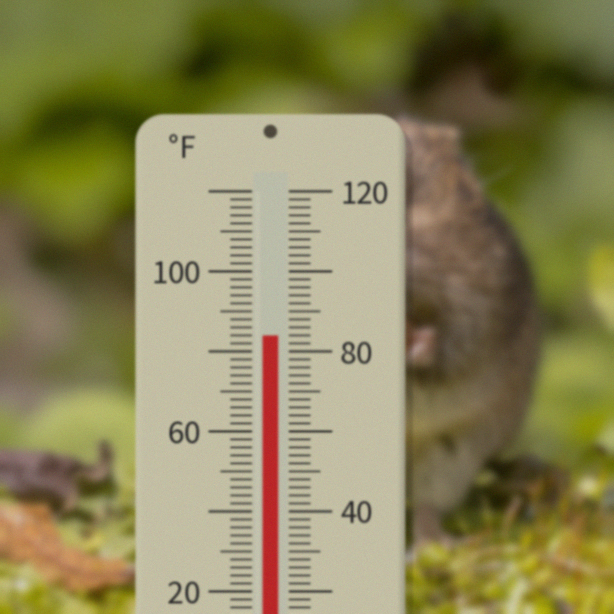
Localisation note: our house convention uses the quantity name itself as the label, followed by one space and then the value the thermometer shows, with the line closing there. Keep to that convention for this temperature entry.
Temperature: 84 °F
